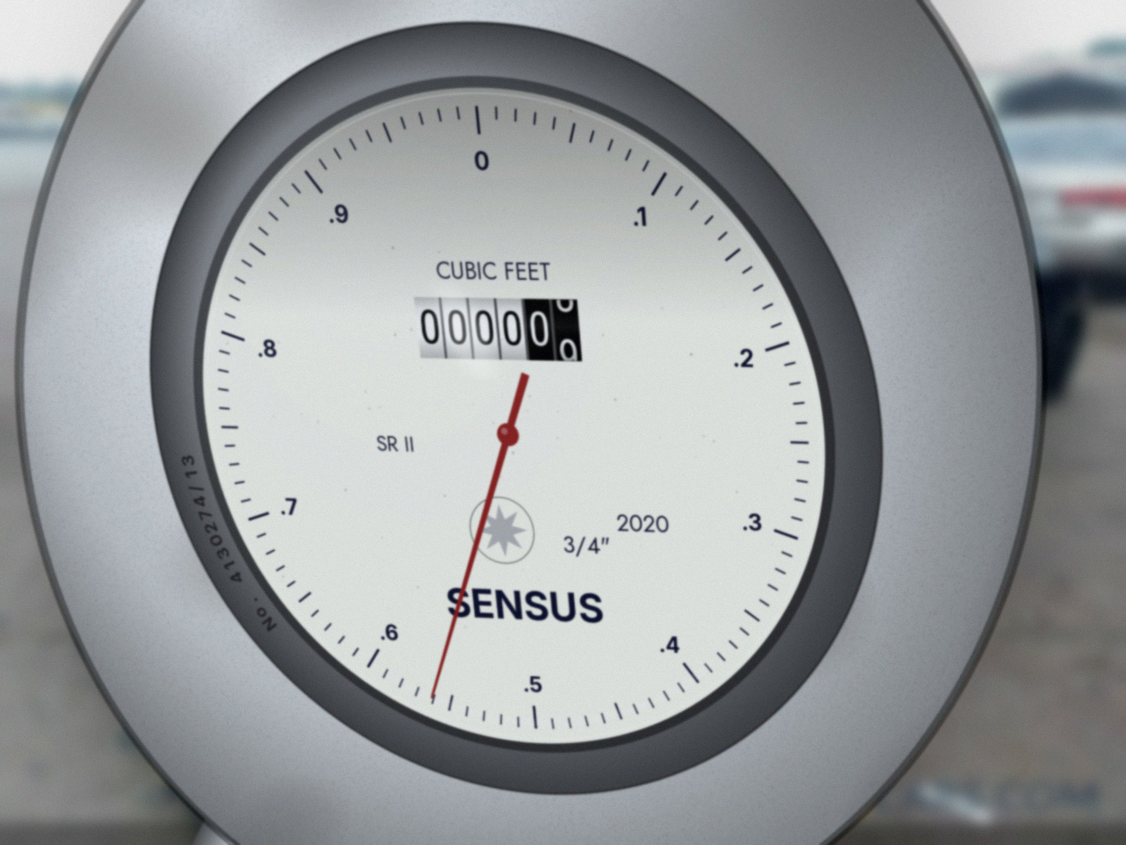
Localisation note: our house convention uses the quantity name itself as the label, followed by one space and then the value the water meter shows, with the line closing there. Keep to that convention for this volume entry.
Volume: 8.56 ft³
